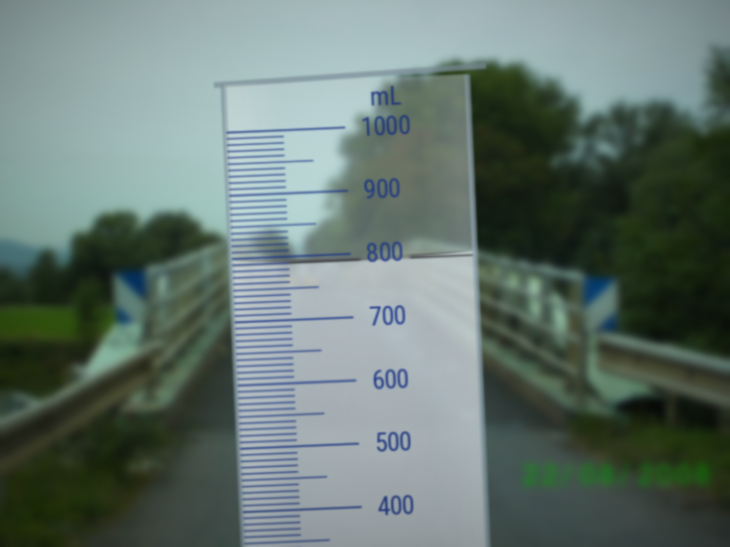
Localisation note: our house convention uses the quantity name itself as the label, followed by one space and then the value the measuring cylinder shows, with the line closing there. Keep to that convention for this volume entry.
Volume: 790 mL
